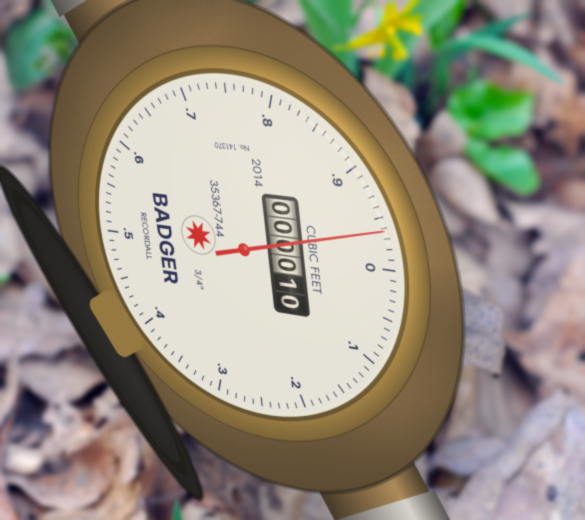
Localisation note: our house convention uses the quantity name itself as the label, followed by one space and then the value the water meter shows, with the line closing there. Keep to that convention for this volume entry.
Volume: 9.96 ft³
